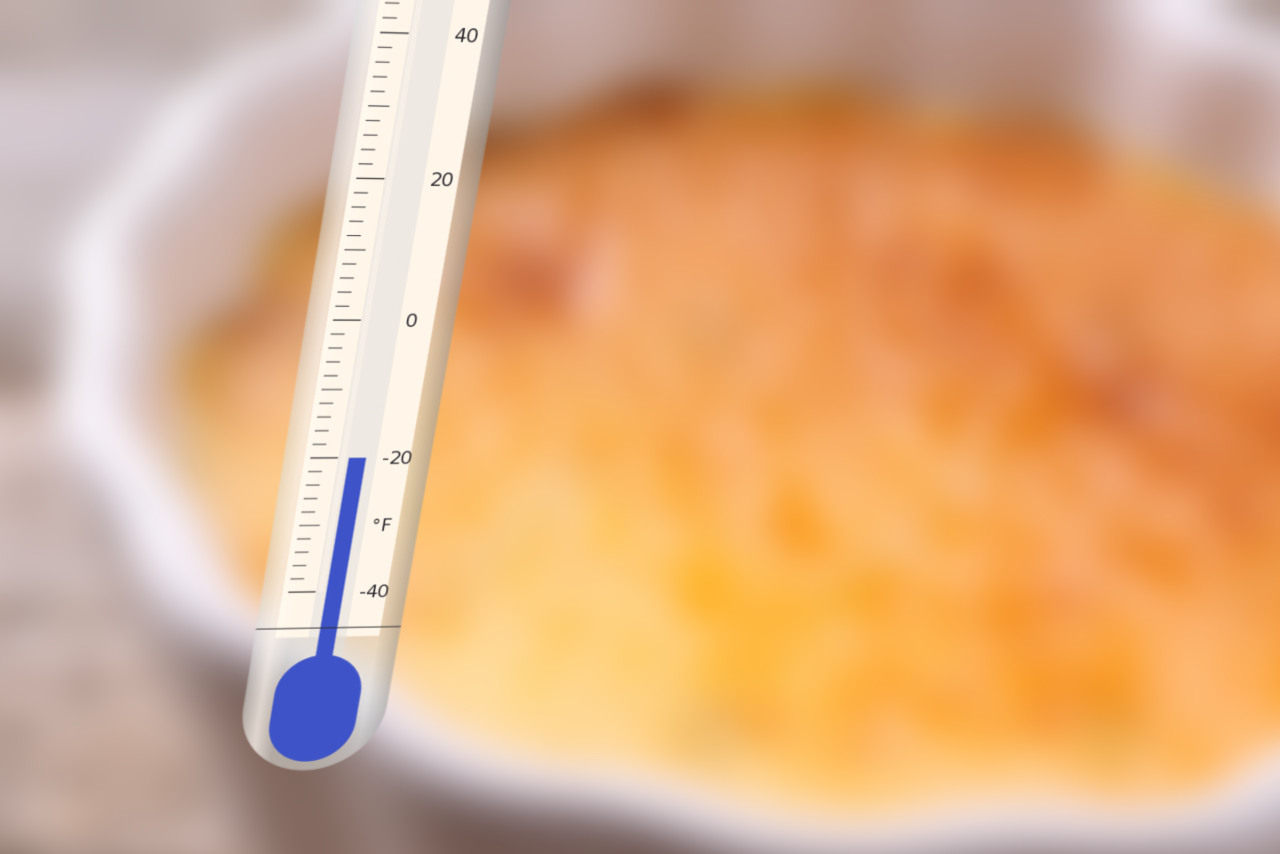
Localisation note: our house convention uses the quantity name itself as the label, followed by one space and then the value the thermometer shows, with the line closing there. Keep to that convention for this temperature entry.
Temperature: -20 °F
